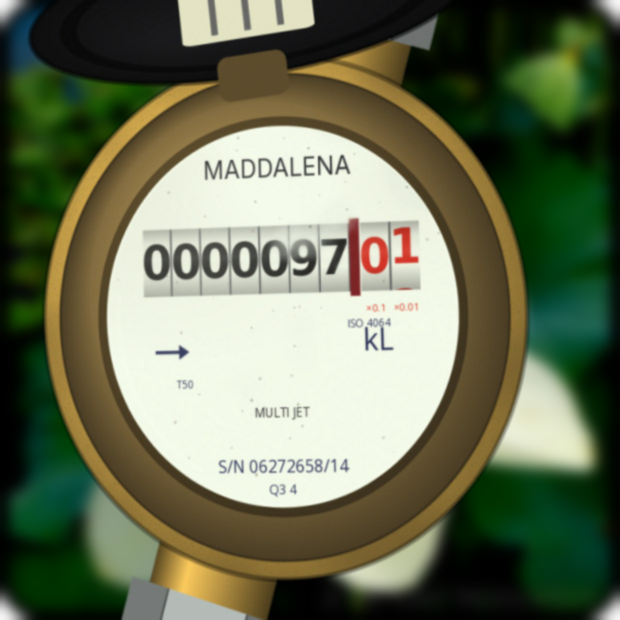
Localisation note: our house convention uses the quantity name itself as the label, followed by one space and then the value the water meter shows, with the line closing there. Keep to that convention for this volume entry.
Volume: 97.01 kL
